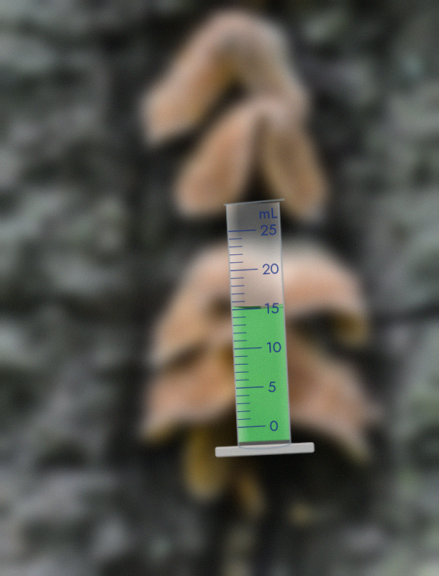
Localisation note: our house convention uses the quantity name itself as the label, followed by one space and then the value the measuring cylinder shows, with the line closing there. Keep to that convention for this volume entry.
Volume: 15 mL
